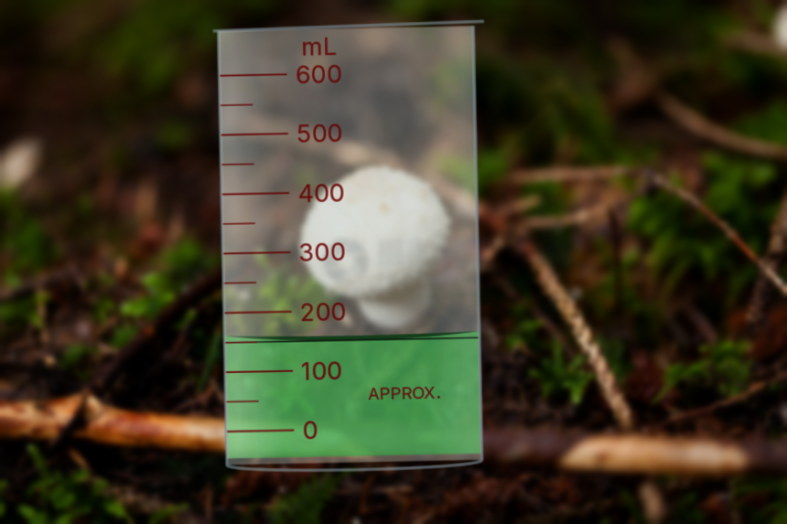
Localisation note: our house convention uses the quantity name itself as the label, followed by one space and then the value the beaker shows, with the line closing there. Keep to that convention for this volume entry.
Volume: 150 mL
